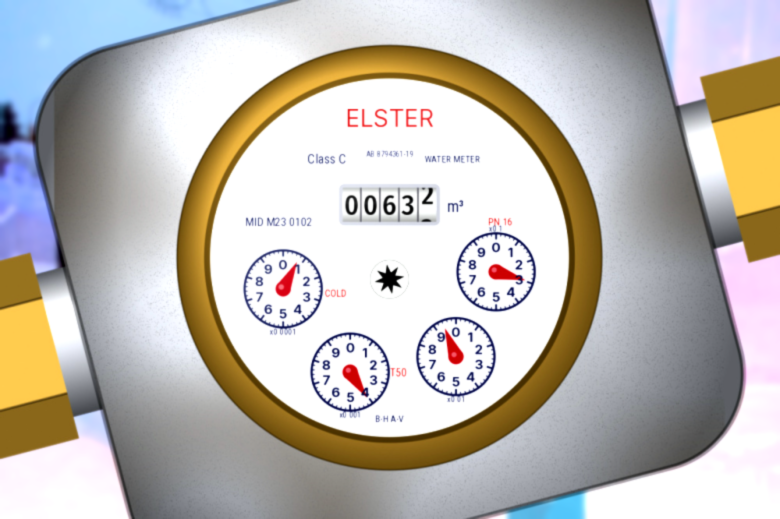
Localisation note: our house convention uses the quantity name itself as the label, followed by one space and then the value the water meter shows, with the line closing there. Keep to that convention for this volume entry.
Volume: 632.2940 m³
